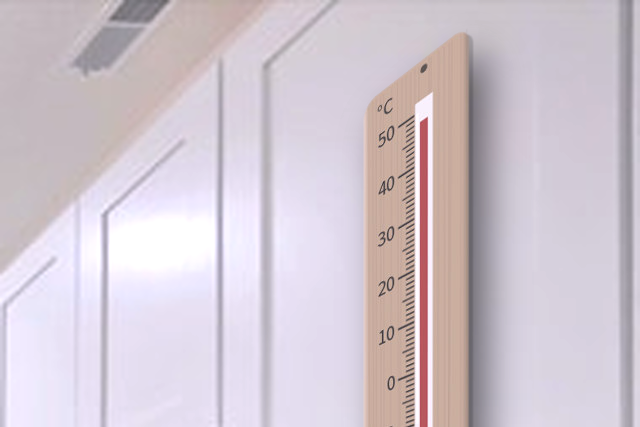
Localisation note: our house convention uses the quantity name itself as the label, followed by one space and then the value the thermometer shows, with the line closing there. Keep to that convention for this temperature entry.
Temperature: 48 °C
